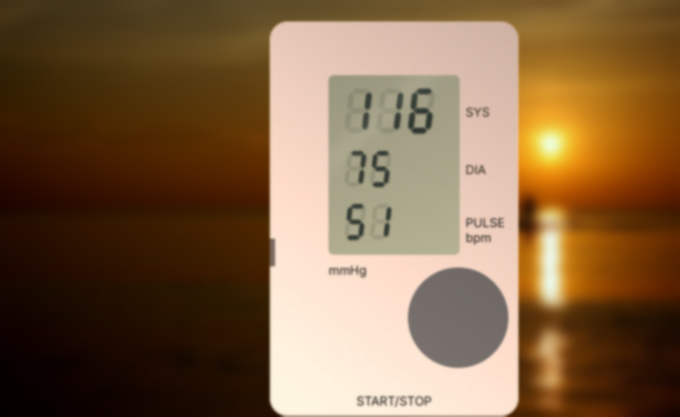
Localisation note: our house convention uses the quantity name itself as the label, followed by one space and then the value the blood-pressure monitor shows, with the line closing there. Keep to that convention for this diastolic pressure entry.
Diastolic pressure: 75 mmHg
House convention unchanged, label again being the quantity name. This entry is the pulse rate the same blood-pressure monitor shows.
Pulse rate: 51 bpm
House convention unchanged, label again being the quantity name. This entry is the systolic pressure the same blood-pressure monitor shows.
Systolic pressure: 116 mmHg
